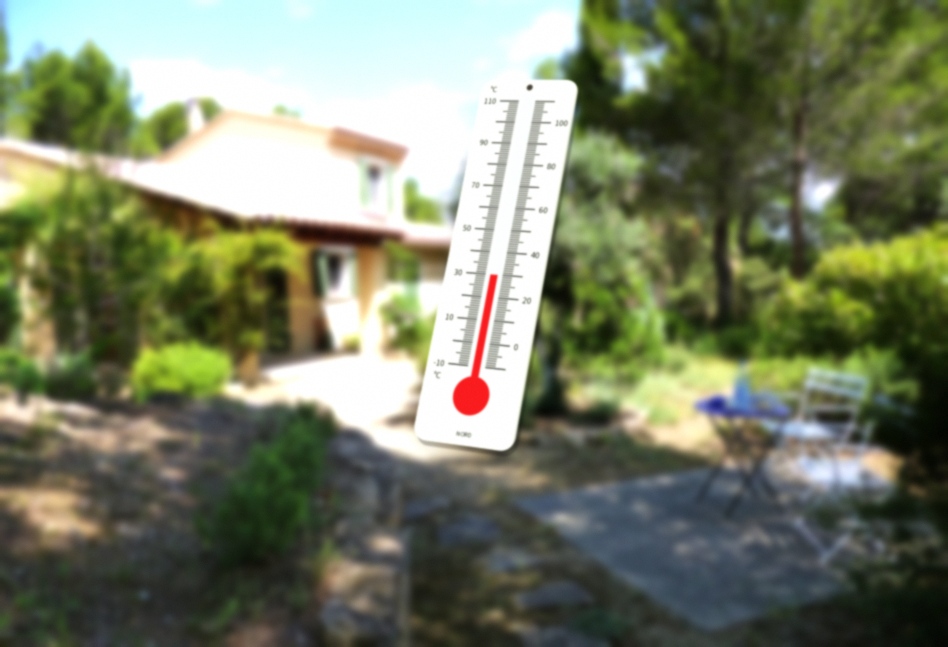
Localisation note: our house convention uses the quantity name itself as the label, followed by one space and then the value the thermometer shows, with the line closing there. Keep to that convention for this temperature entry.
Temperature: 30 °C
